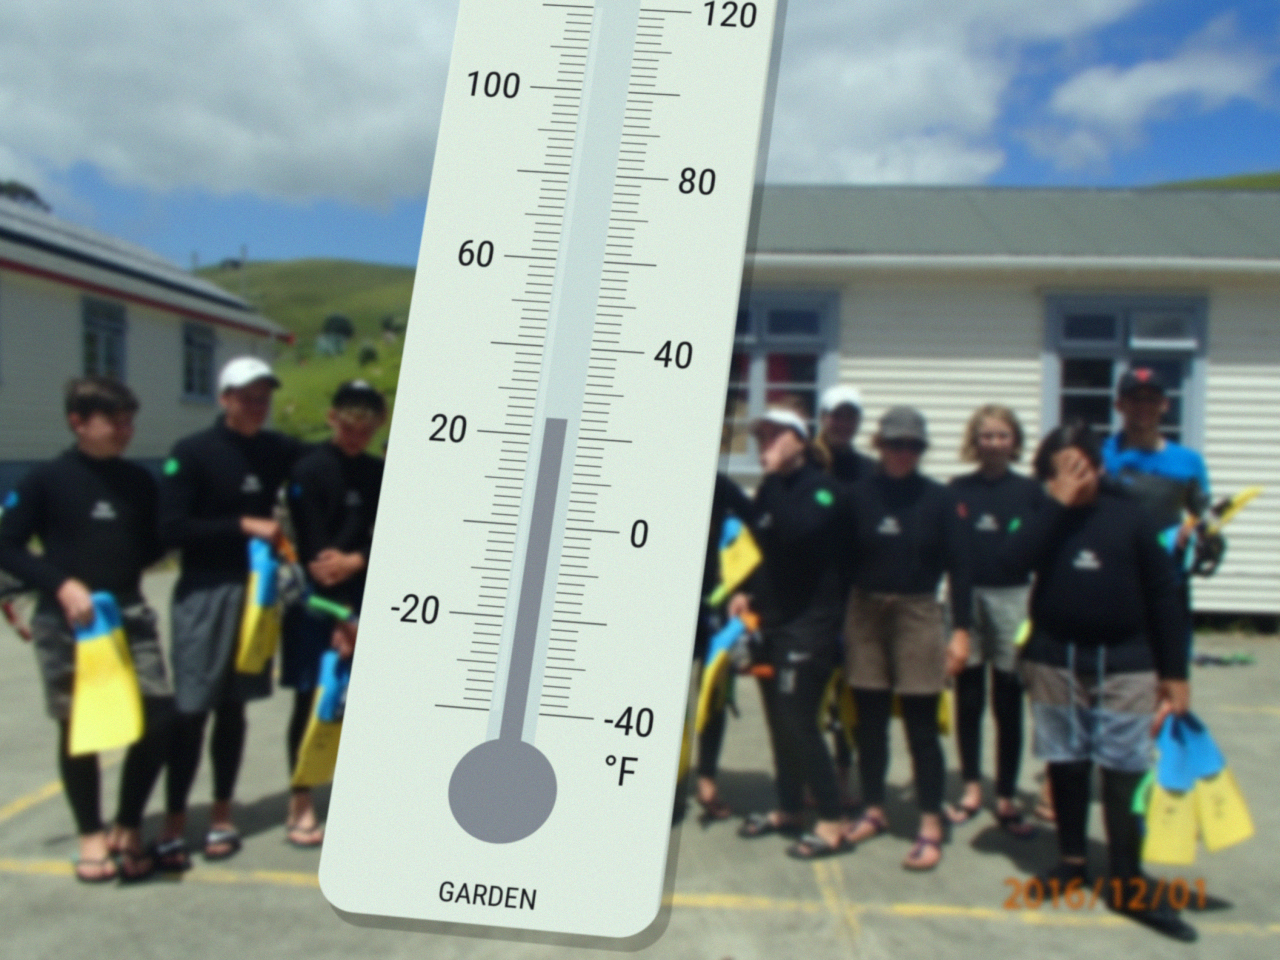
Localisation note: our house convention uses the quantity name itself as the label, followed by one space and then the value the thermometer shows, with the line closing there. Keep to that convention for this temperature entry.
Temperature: 24 °F
